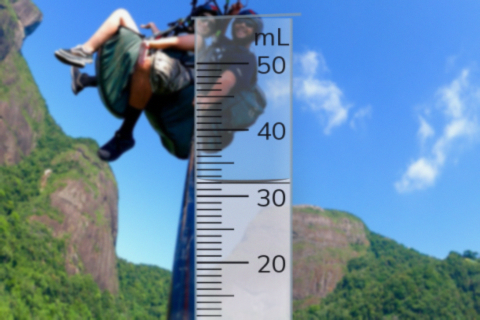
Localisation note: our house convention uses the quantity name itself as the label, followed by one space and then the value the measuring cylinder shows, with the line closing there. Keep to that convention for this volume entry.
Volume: 32 mL
